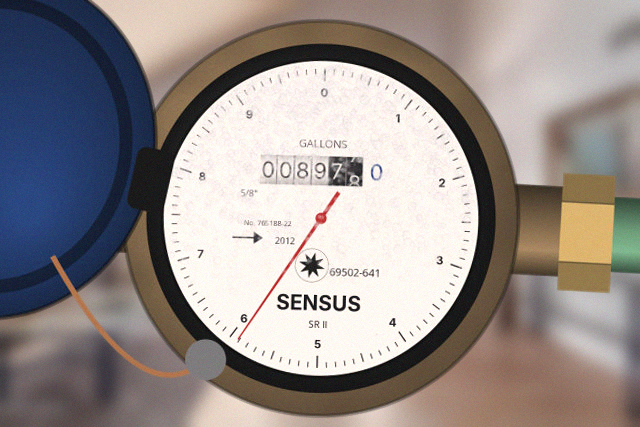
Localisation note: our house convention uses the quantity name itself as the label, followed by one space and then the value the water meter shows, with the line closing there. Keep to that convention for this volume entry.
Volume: 89775.9 gal
